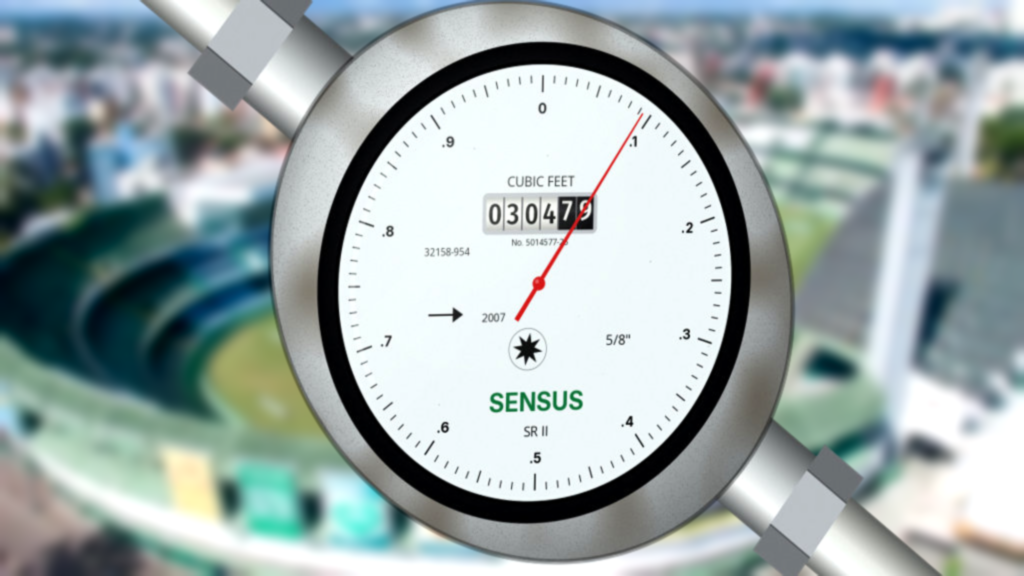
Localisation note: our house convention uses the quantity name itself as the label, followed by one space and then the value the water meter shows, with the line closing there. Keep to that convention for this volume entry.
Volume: 30479.09 ft³
